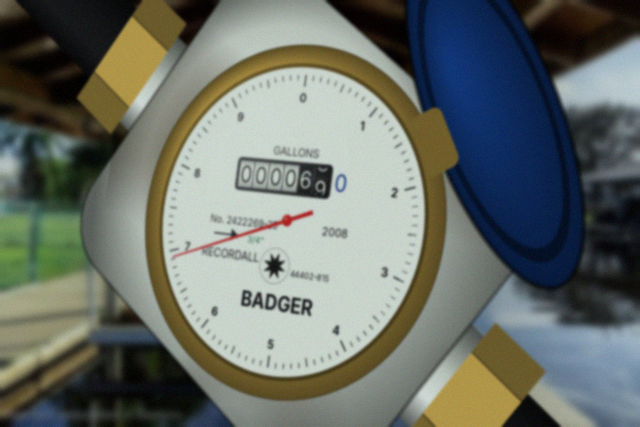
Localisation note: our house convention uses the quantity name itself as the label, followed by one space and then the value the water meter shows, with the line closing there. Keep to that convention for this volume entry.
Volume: 686.9 gal
